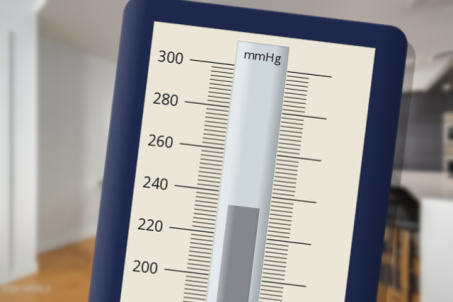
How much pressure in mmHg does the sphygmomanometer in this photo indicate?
234 mmHg
